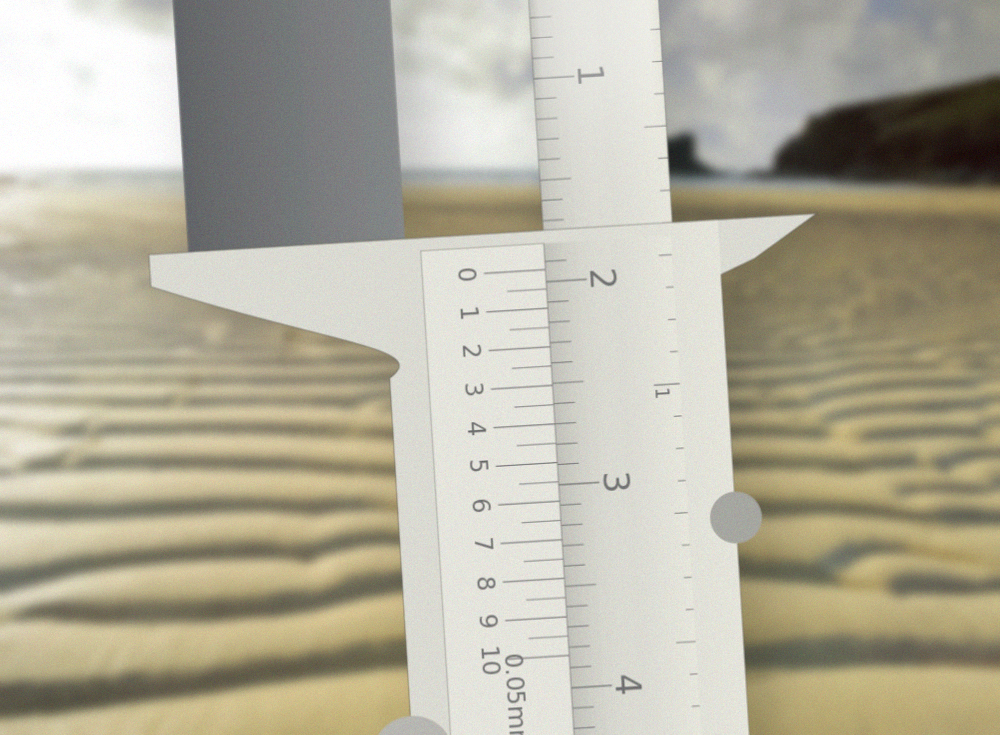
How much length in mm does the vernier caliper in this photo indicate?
19.4 mm
